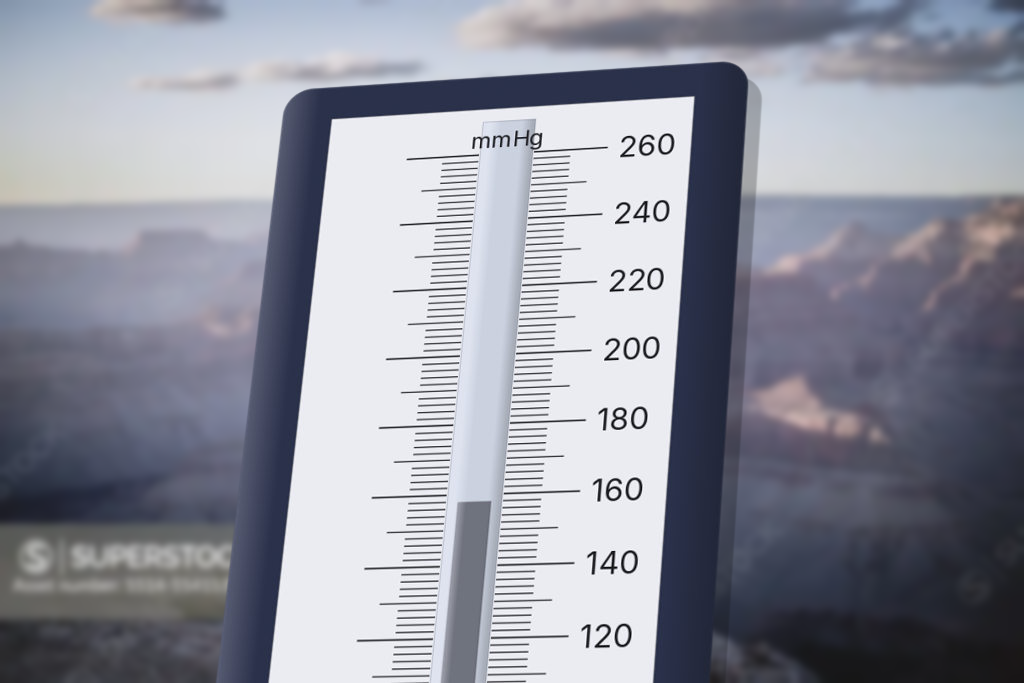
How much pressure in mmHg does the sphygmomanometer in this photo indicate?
158 mmHg
